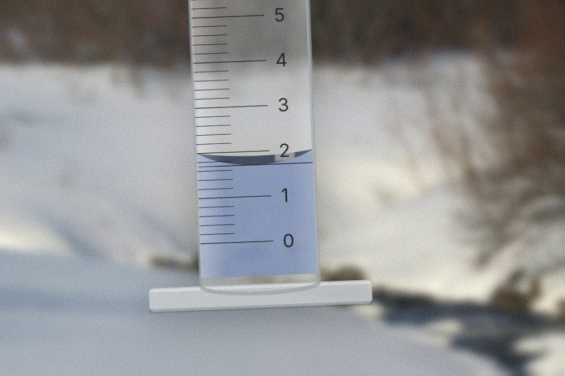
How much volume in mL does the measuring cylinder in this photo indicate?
1.7 mL
